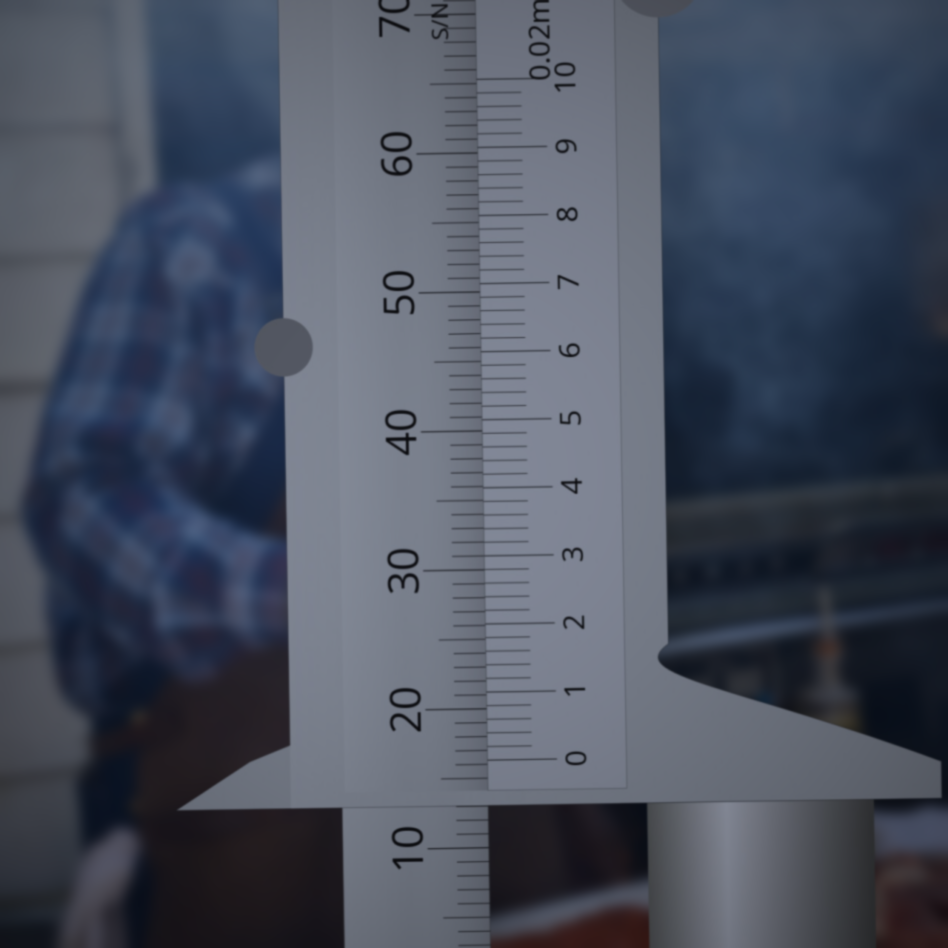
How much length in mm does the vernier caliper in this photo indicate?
16.3 mm
